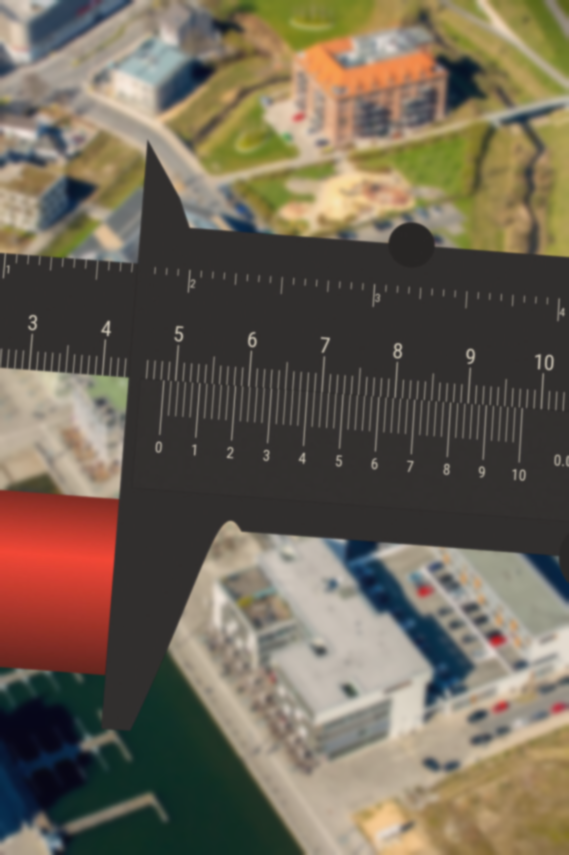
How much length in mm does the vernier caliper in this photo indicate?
48.4 mm
